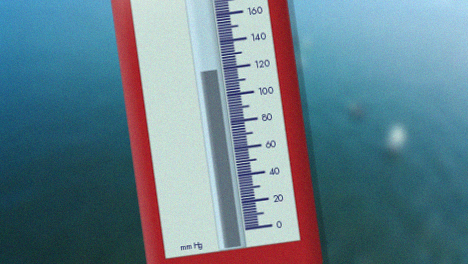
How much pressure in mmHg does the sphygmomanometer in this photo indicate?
120 mmHg
